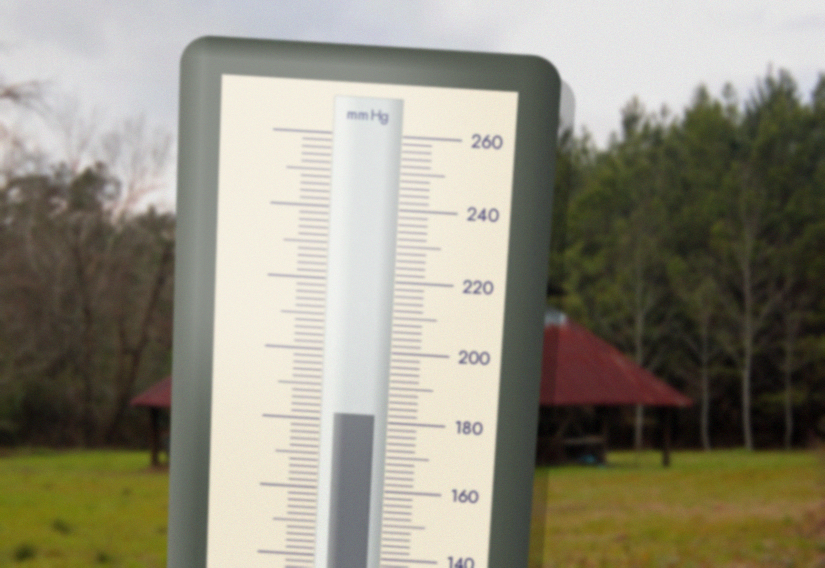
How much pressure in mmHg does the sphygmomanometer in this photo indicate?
182 mmHg
